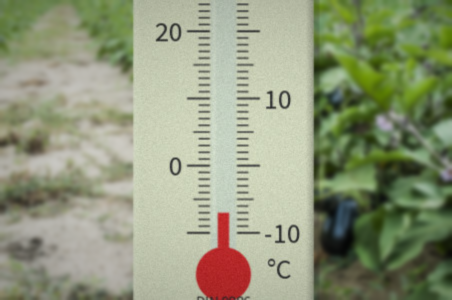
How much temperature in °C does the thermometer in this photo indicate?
-7 °C
